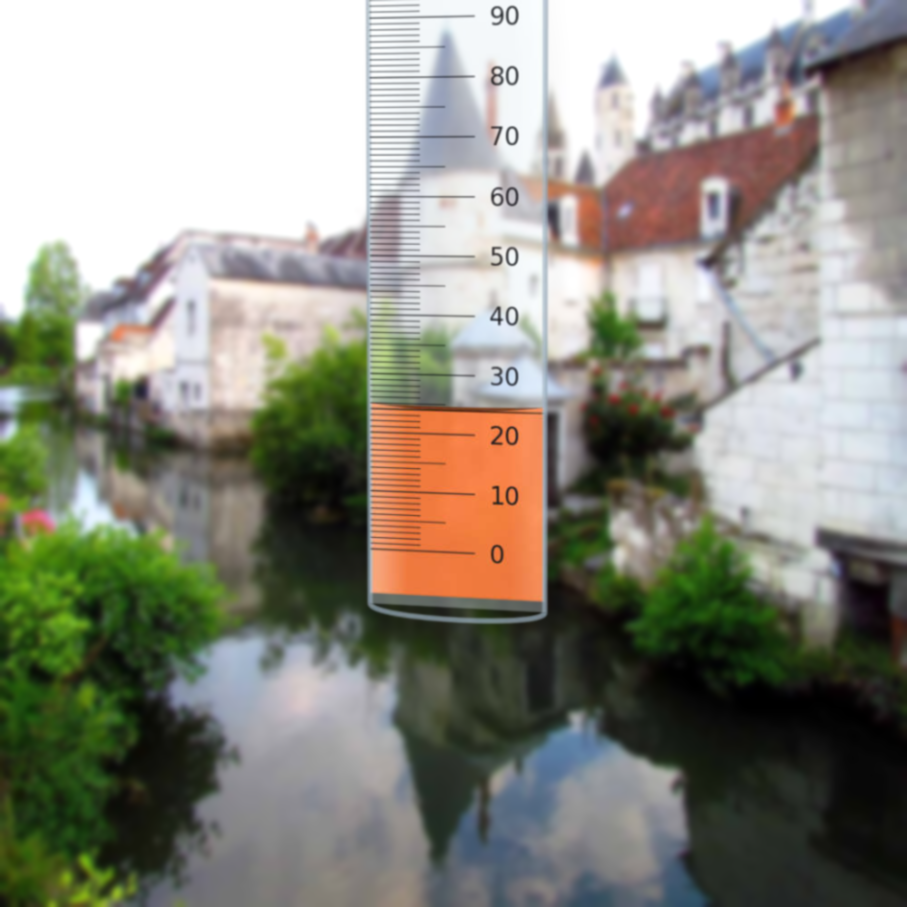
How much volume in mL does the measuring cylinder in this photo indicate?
24 mL
